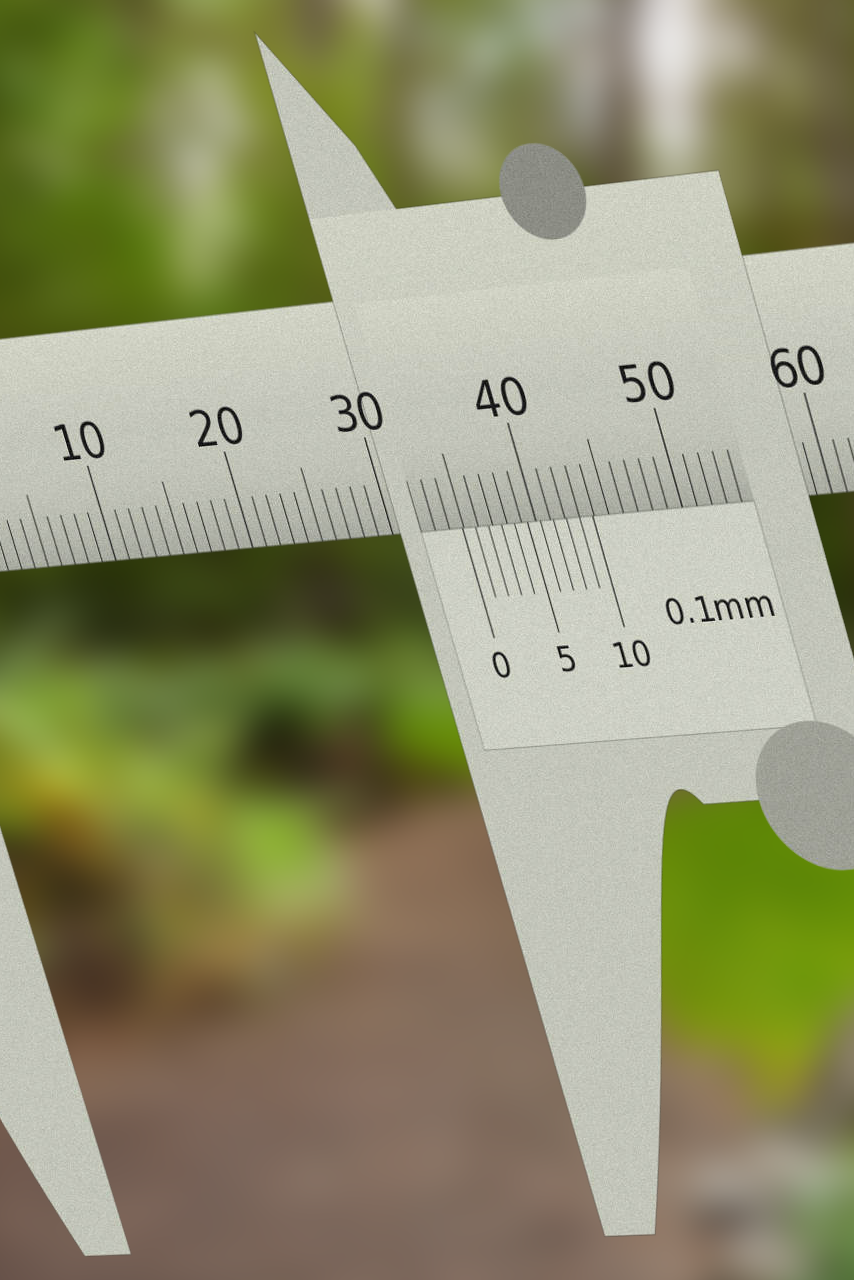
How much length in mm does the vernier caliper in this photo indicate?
34.9 mm
